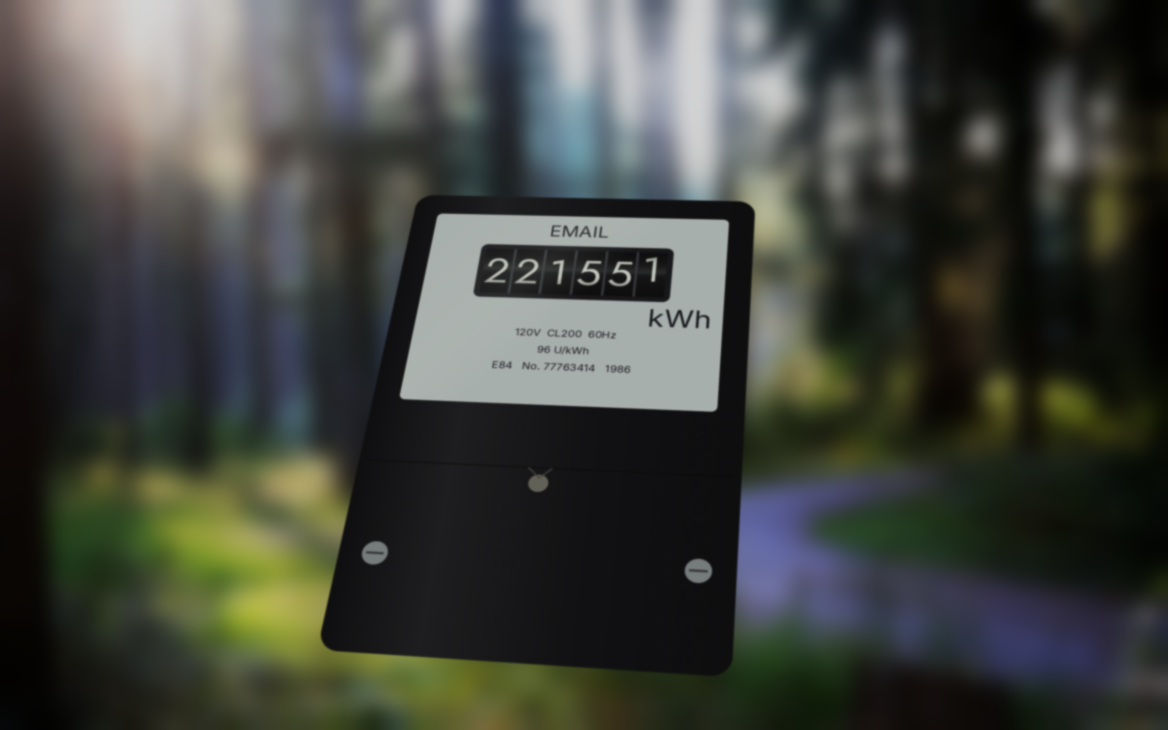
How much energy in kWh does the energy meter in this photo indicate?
221551 kWh
